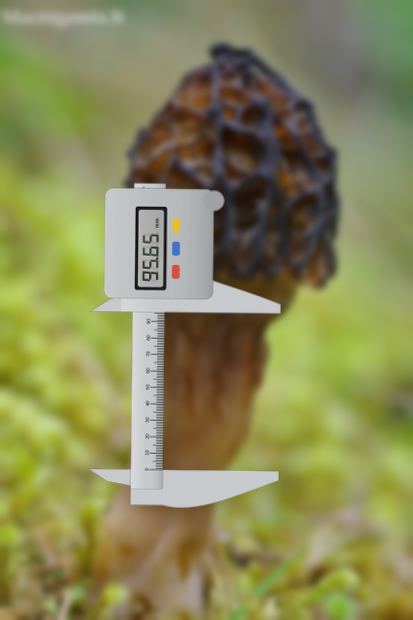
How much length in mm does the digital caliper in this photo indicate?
95.65 mm
